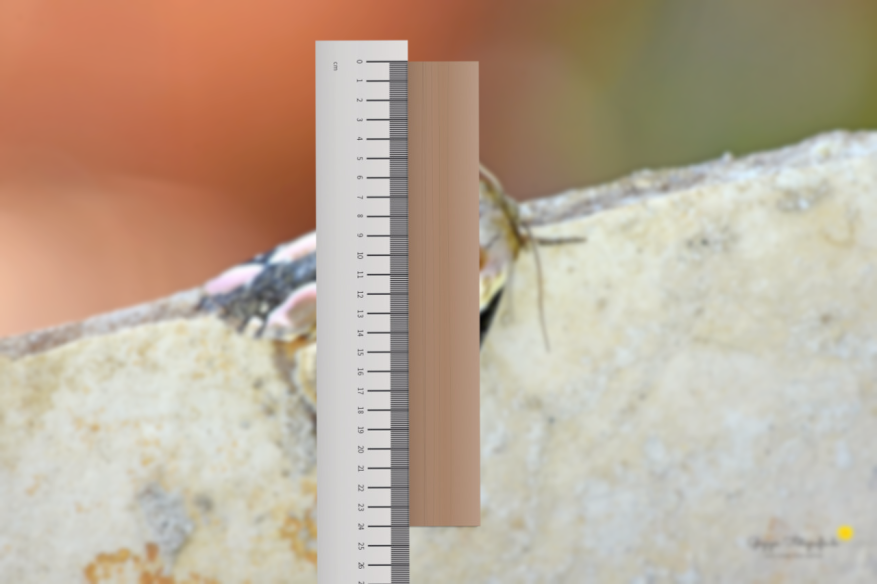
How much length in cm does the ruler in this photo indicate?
24 cm
